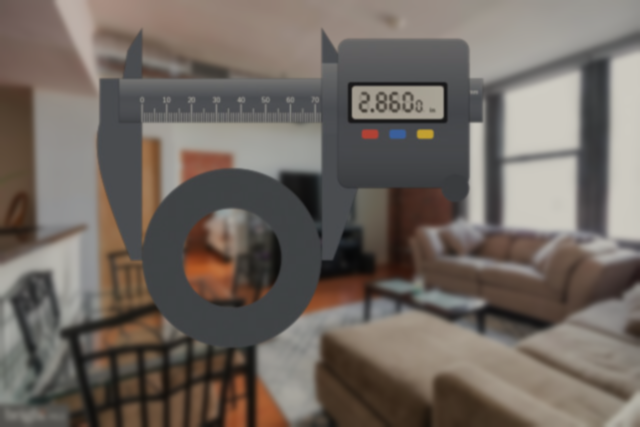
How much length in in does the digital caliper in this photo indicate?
2.8600 in
